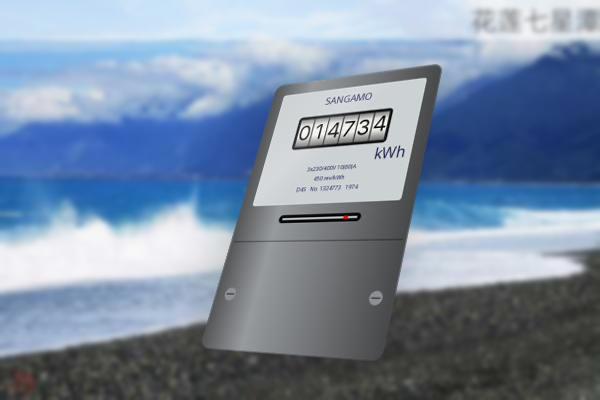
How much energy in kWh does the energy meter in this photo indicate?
14734 kWh
